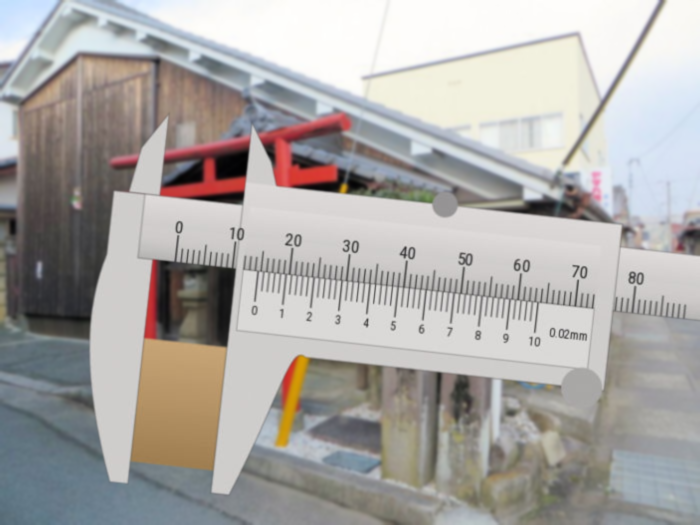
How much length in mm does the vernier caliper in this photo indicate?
14.5 mm
